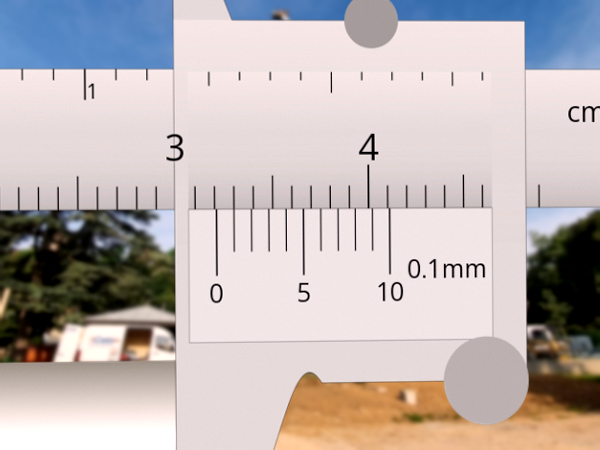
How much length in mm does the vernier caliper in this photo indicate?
32.1 mm
